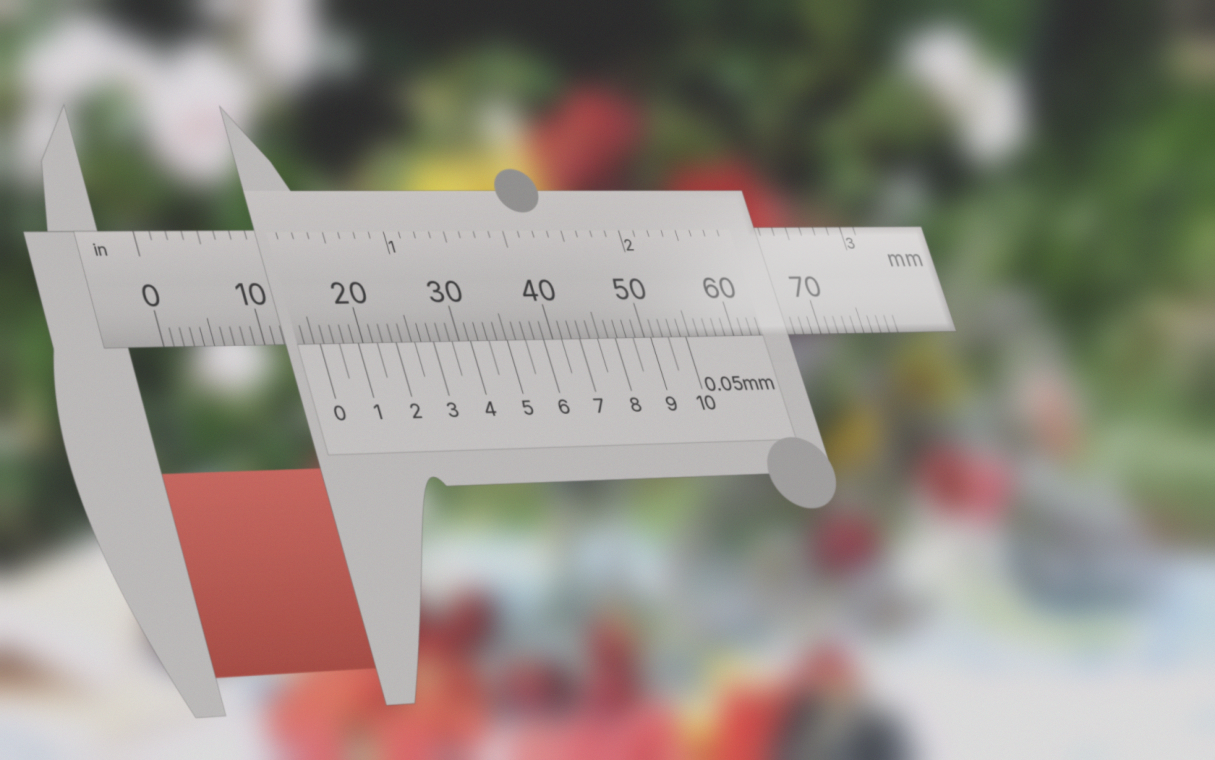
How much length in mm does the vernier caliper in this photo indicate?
15.6 mm
